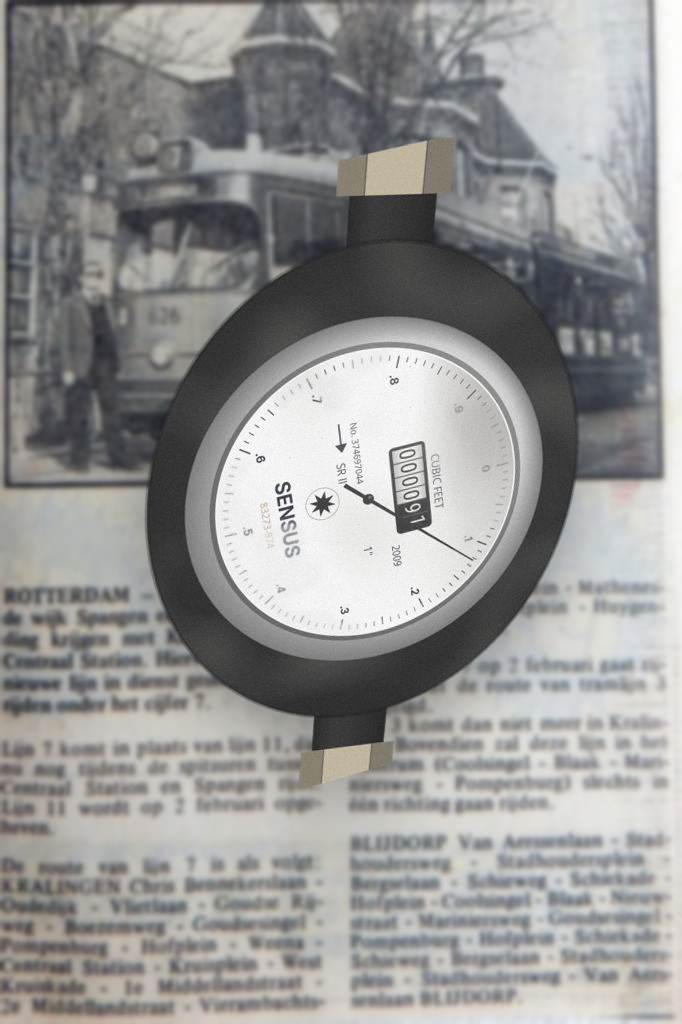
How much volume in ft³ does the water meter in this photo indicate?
91.12 ft³
